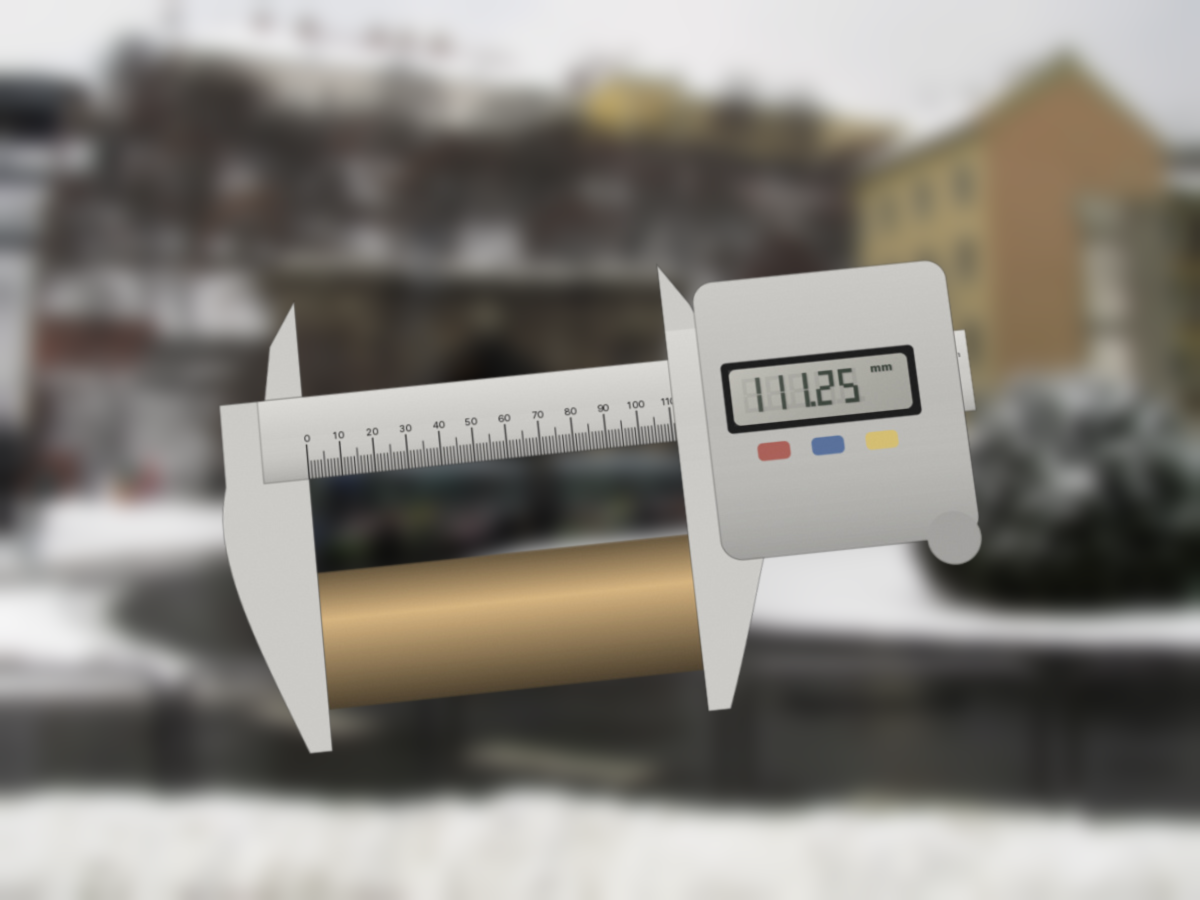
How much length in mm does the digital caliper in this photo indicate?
111.25 mm
